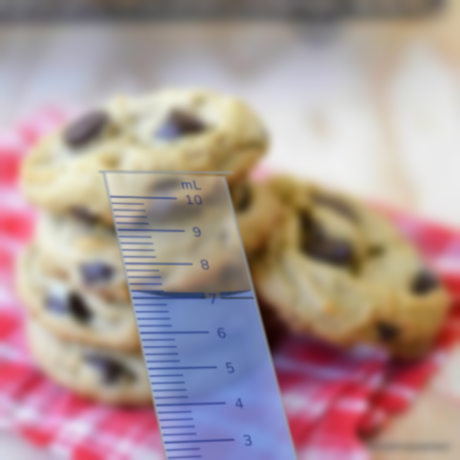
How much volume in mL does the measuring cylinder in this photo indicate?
7 mL
